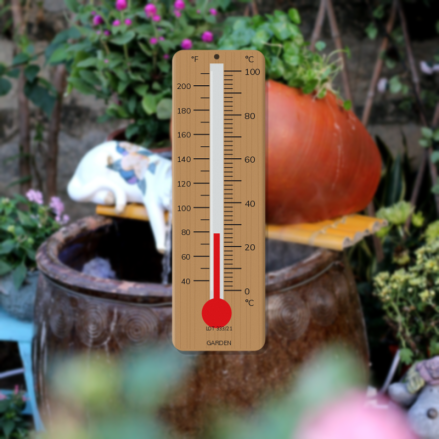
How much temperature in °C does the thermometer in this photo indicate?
26 °C
